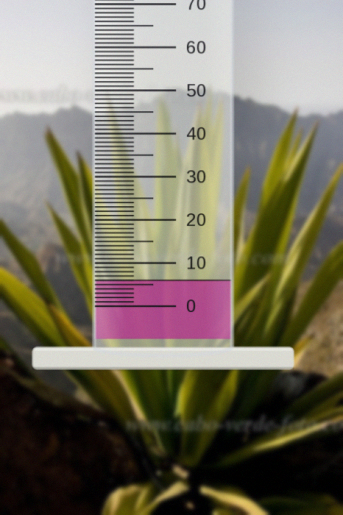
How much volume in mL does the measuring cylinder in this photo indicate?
6 mL
